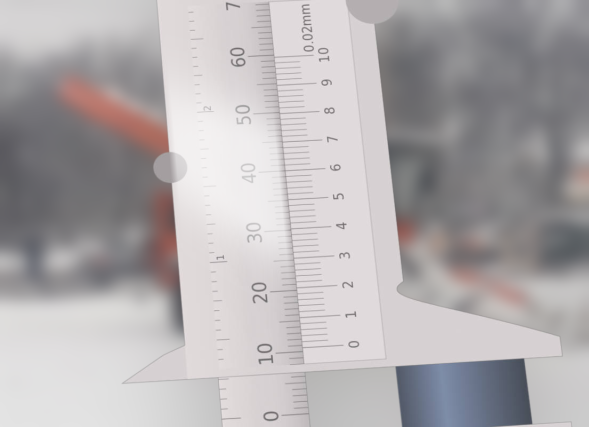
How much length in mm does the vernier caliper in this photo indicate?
10.6 mm
